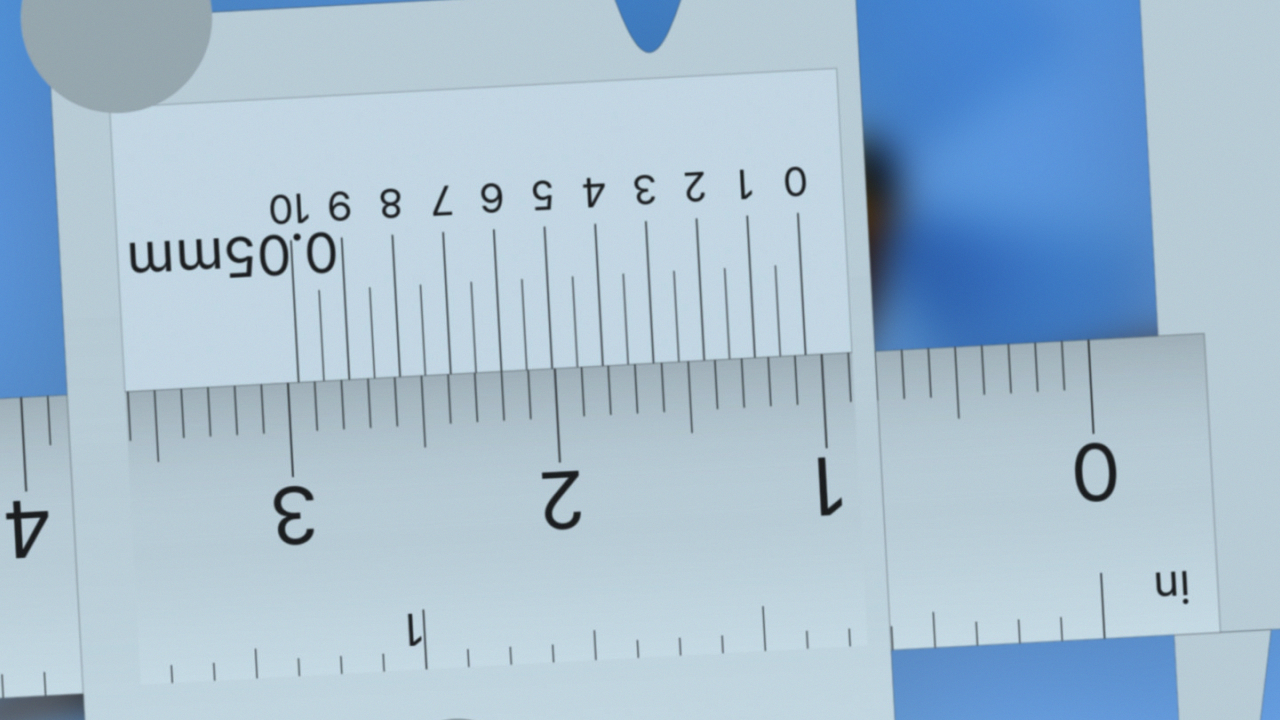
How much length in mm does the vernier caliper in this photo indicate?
10.6 mm
